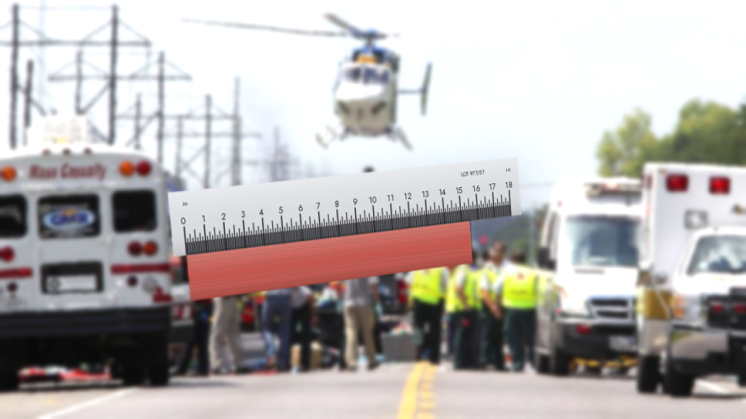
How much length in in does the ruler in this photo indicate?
15.5 in
